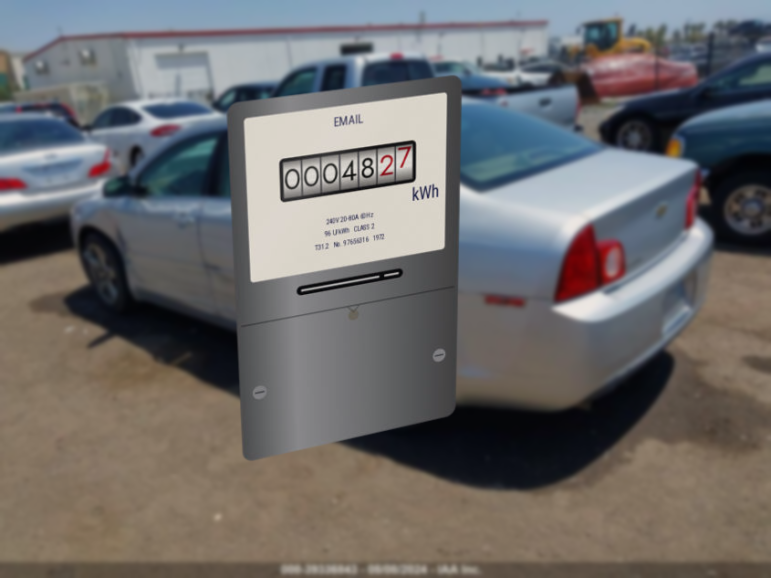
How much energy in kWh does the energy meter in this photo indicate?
48.27 kWh
